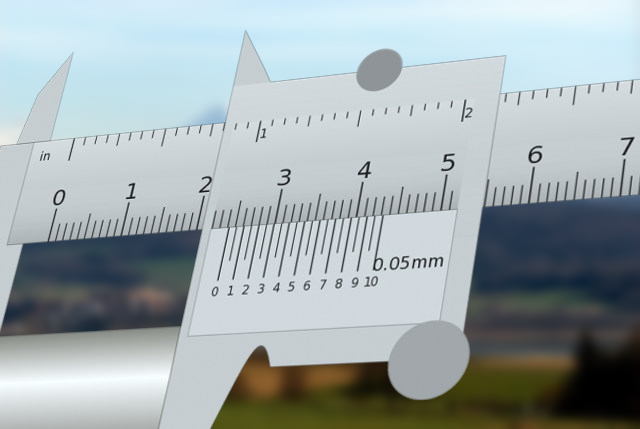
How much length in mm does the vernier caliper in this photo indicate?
24.2 mm
